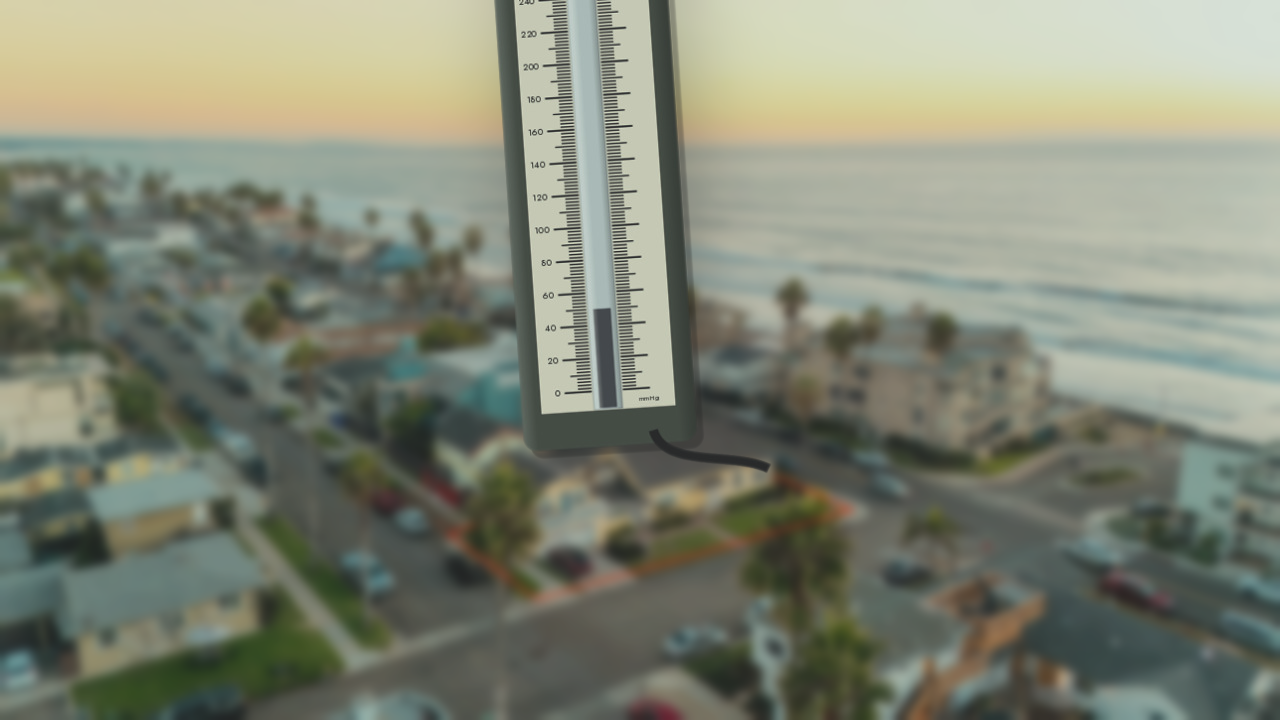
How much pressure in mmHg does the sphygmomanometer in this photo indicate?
50 mmHg
